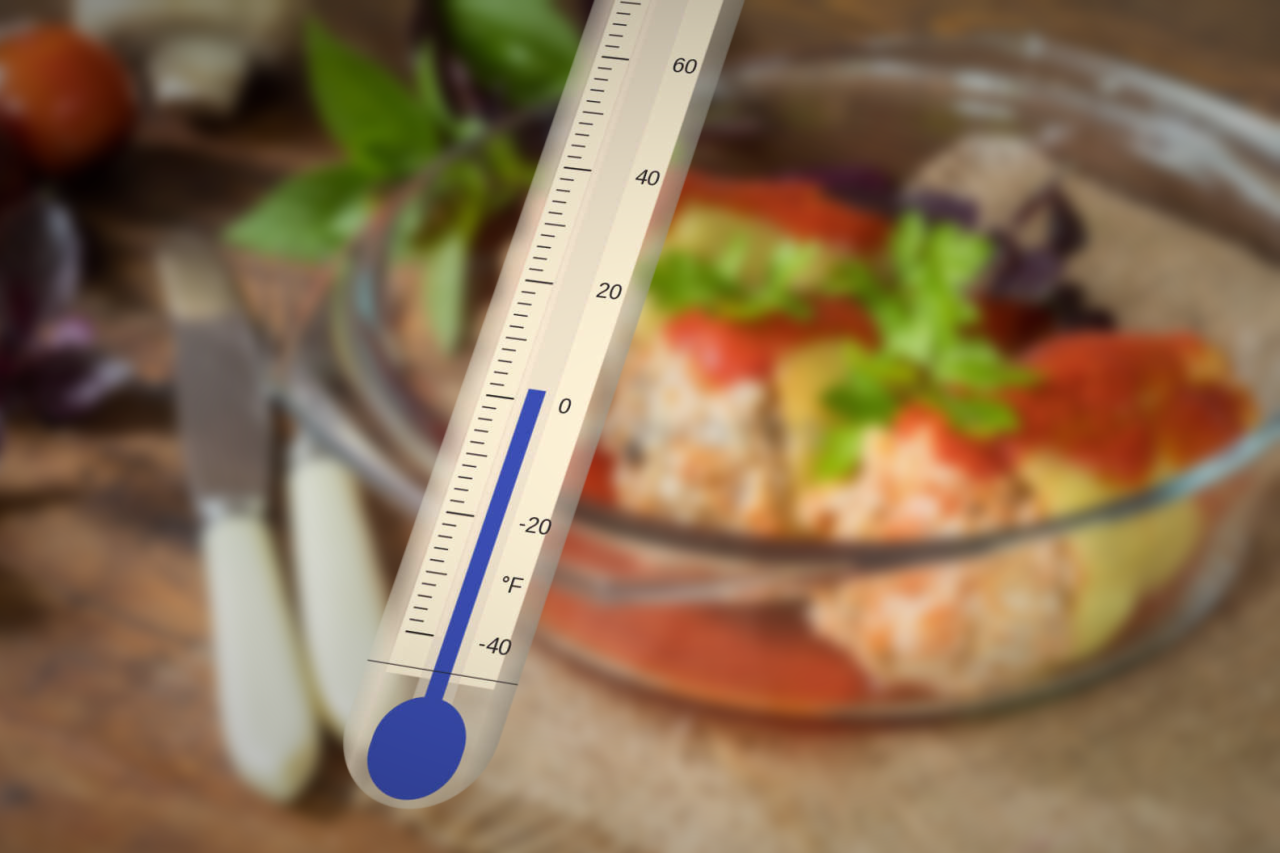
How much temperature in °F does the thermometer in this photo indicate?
2 °F
